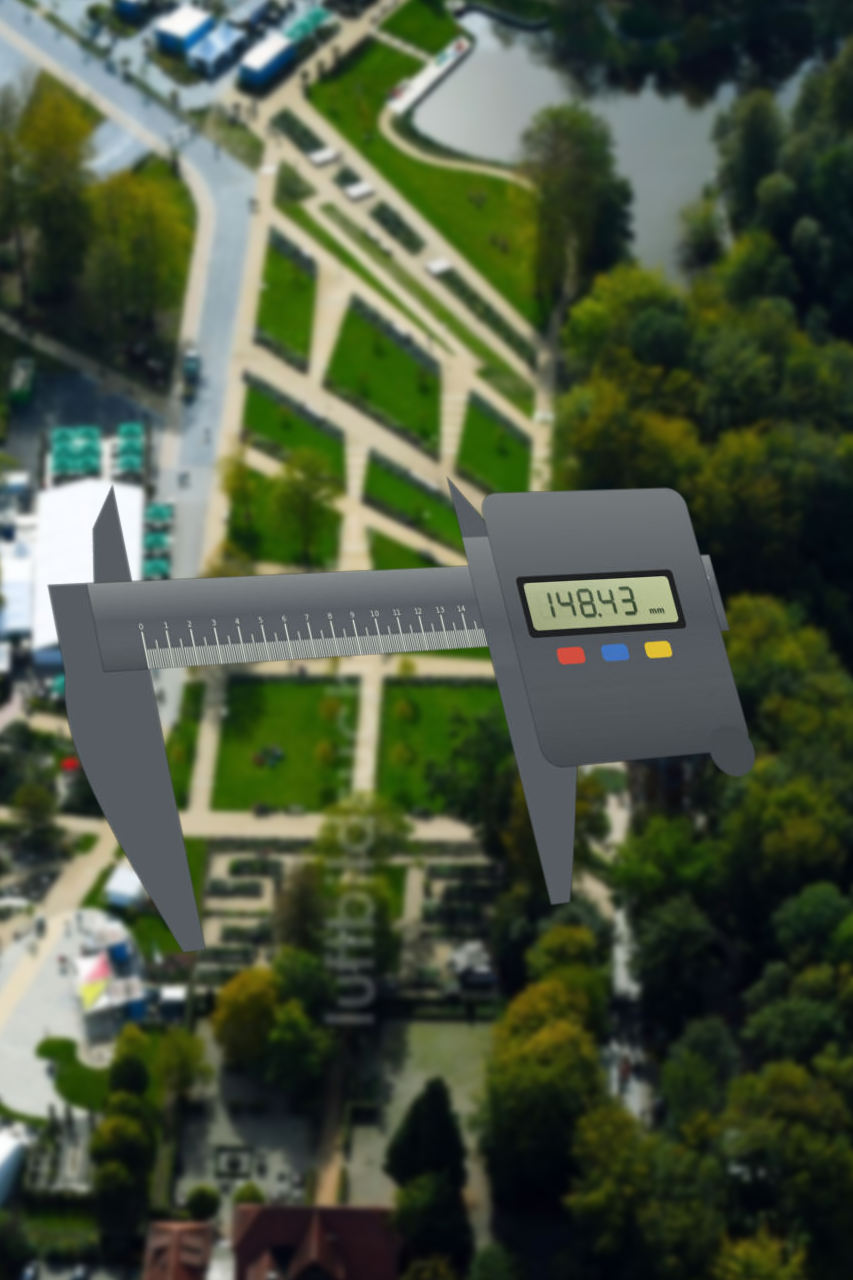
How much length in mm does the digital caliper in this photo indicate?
148.43 mm
